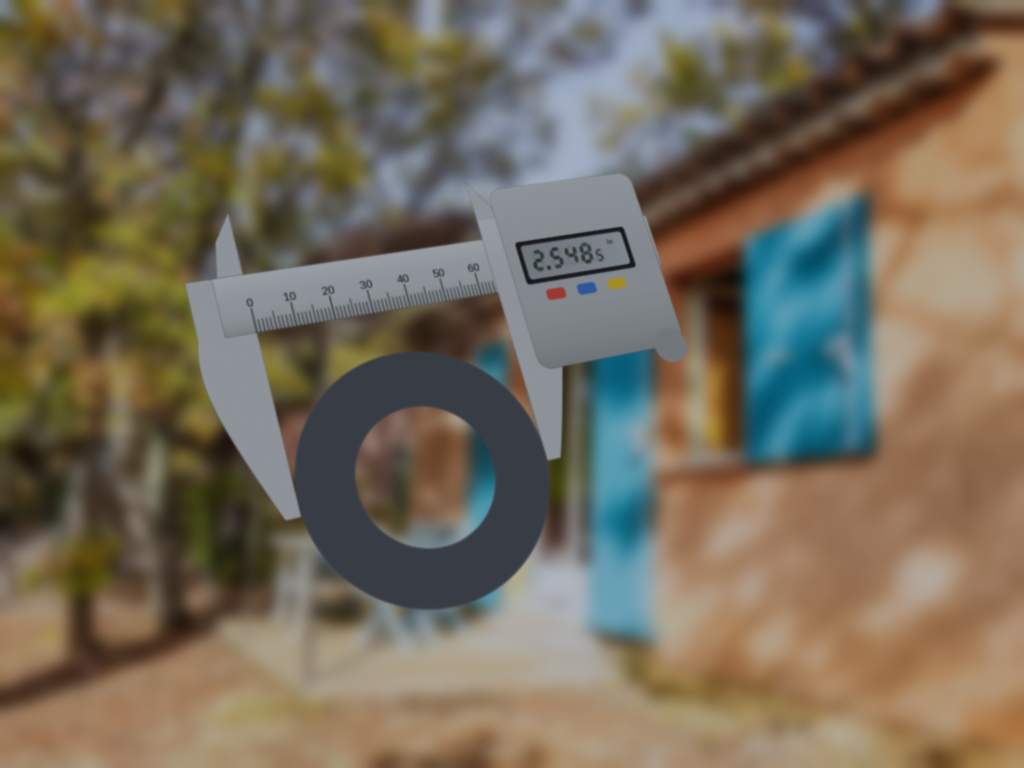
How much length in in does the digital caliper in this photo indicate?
2.5485 in
